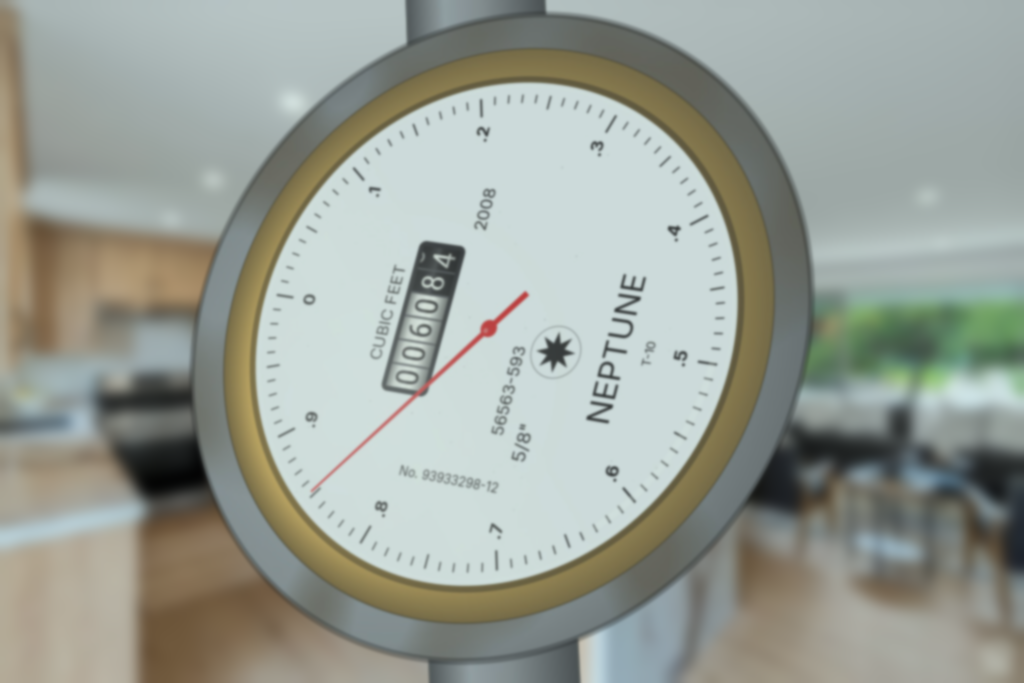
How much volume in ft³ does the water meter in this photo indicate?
6083.85 ft³
